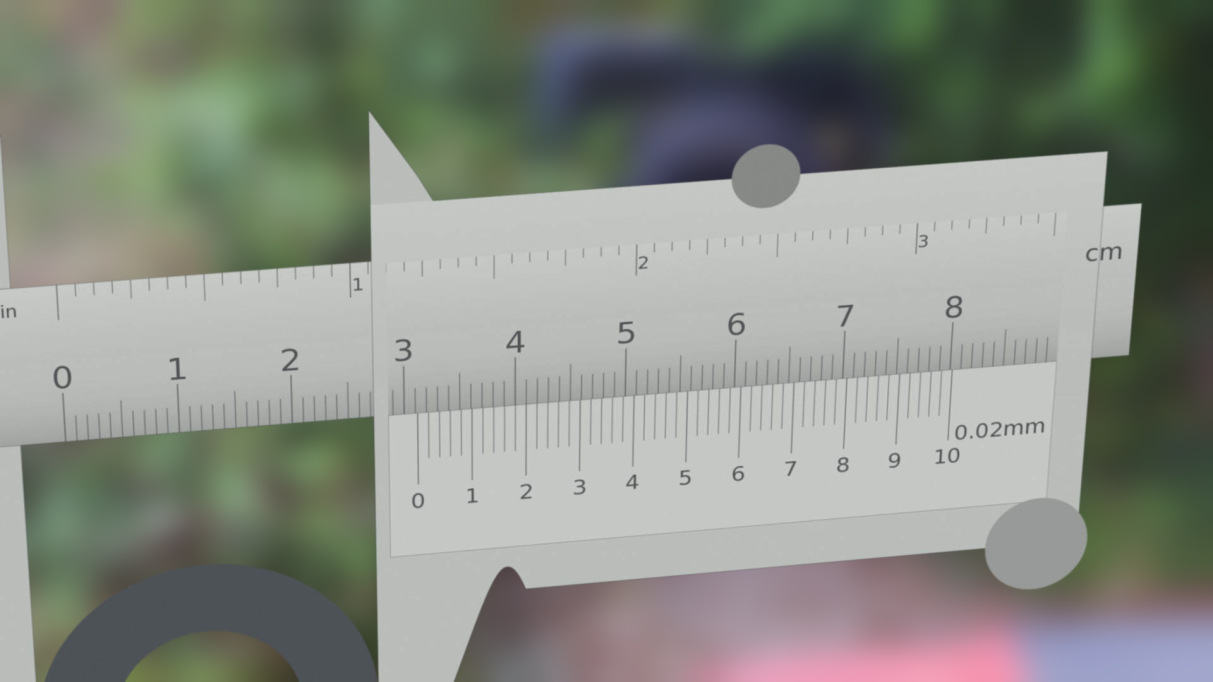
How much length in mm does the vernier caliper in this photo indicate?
31.2 mm
